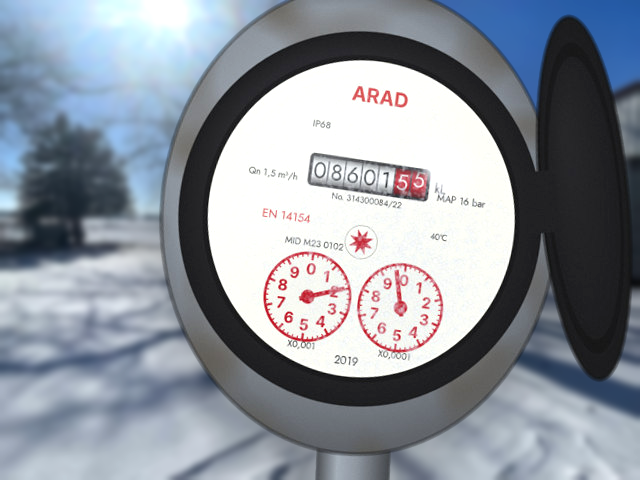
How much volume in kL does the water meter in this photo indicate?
8601.5519 kL
